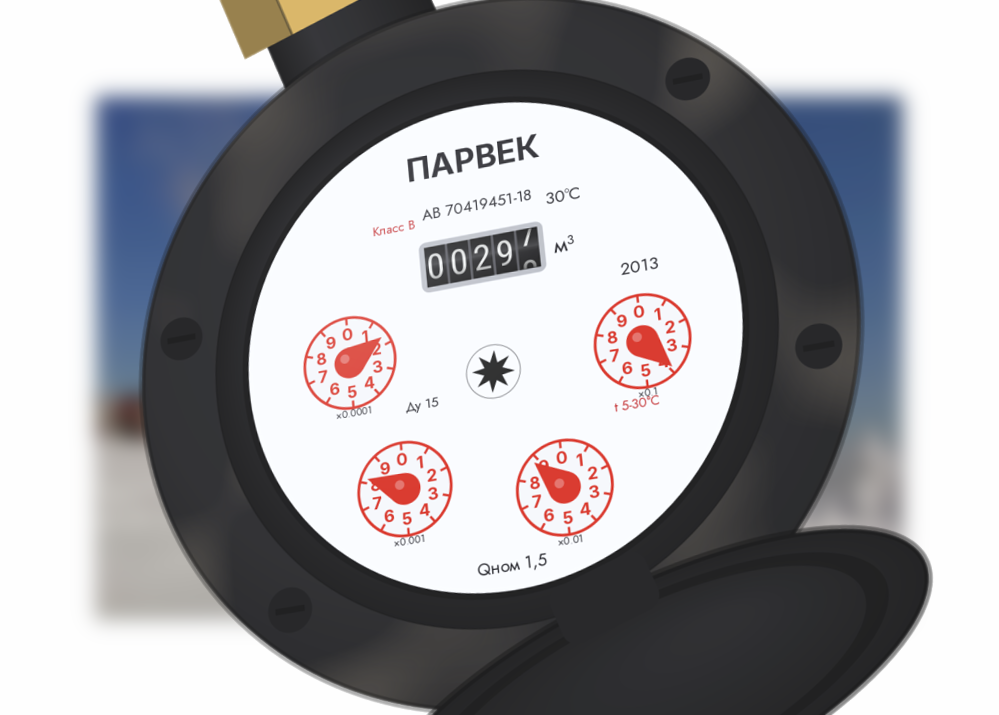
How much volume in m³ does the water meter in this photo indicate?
297.3881 m³
